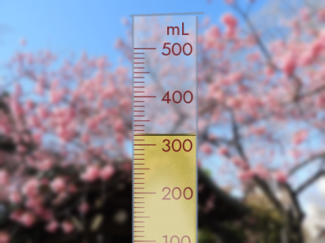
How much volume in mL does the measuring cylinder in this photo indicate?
320 mL
